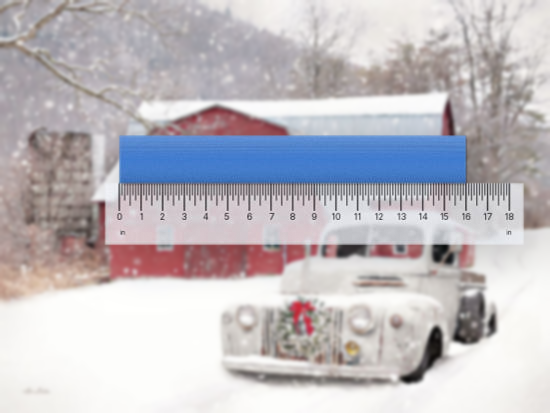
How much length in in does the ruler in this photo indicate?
16 in
